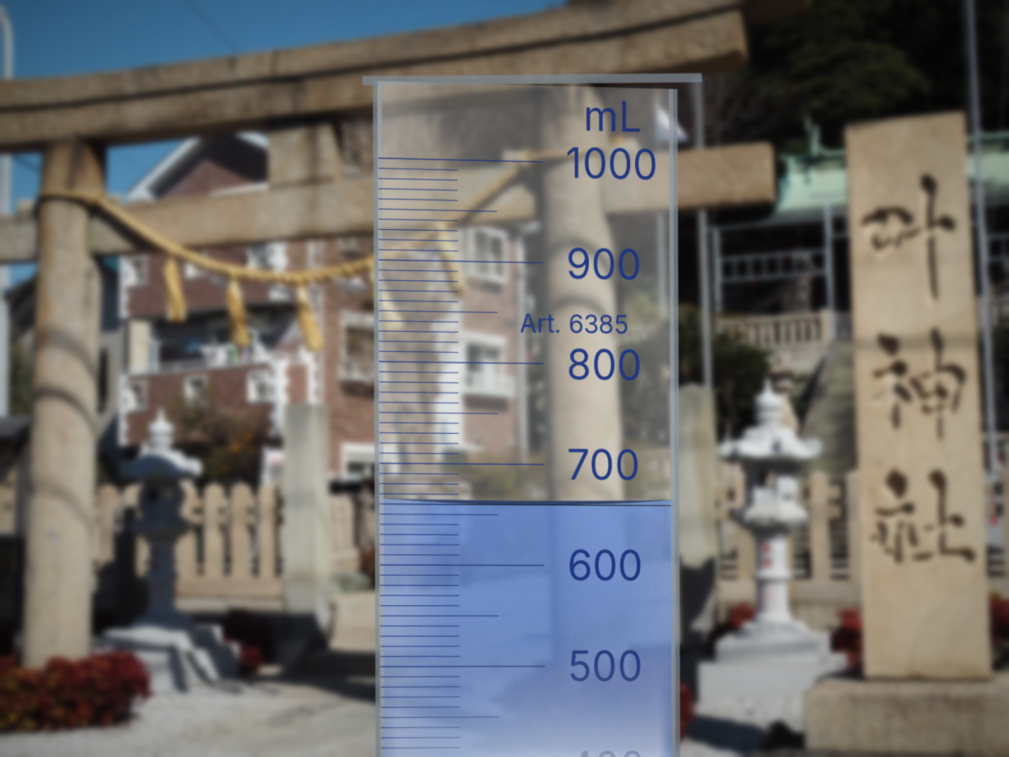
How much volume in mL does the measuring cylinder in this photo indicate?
660 mL
